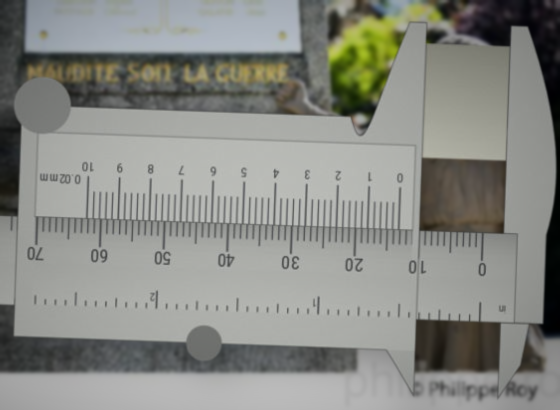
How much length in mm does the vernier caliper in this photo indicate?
13.2 mm
